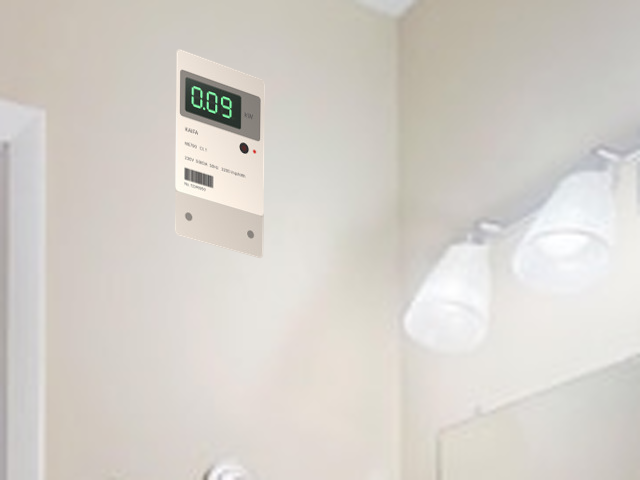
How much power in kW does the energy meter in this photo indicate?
0.09 kW
